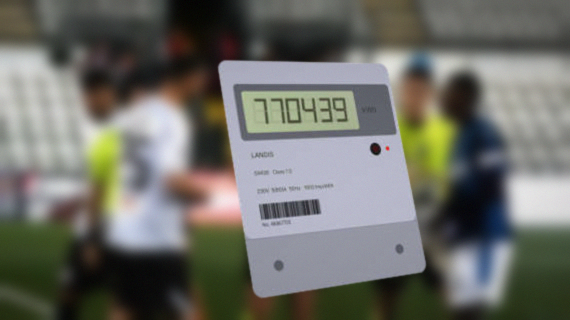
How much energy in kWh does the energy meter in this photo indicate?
770439 kWh
